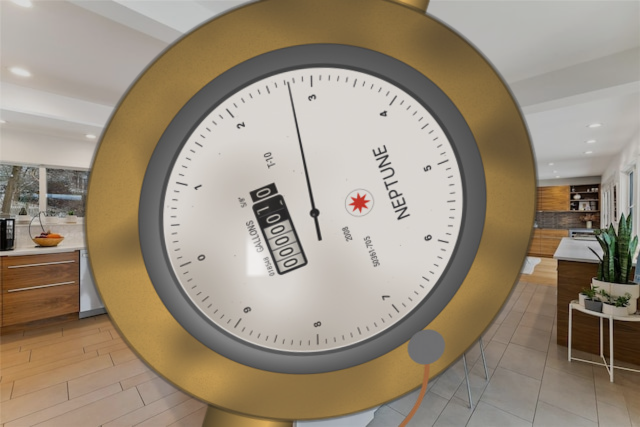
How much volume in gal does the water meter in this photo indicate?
12.7 gal
